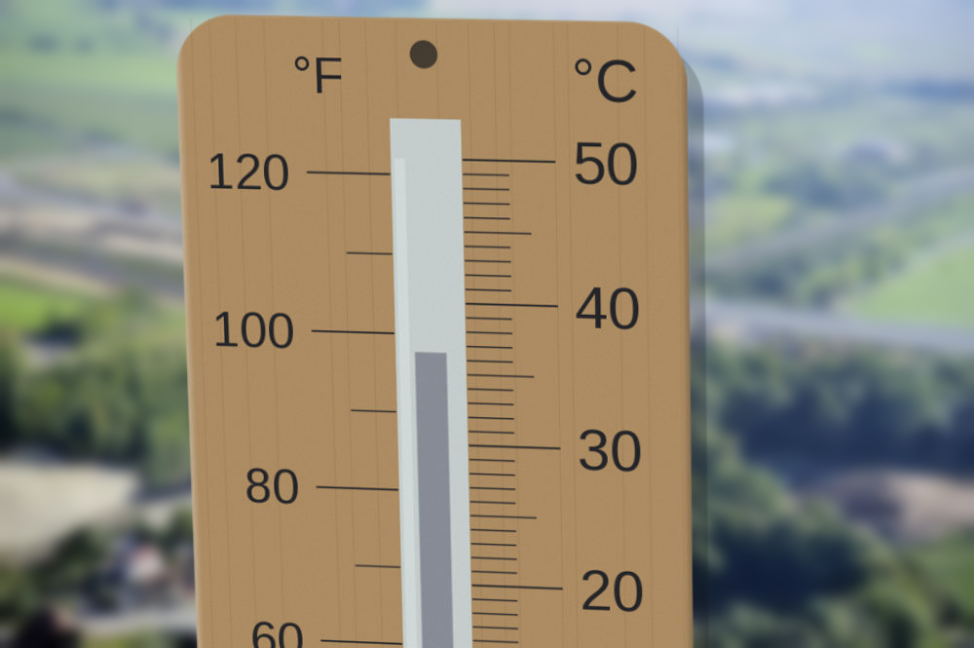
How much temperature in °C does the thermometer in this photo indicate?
36.5 °C
